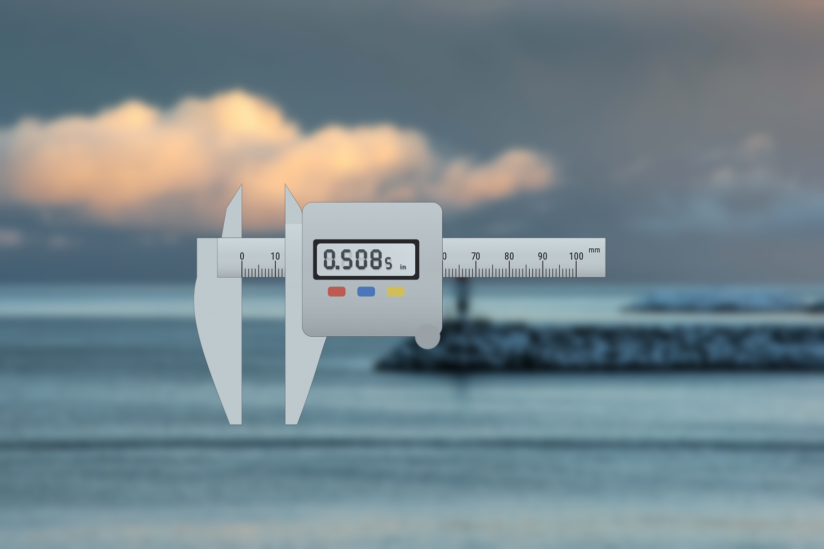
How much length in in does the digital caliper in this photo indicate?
0.5085 in
